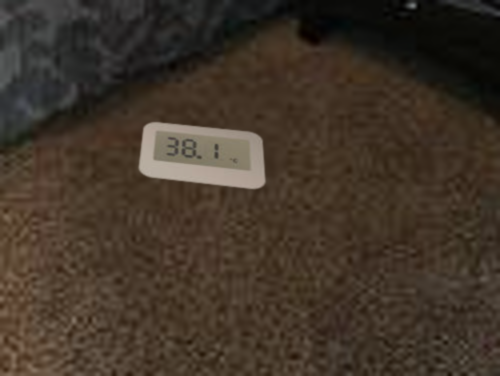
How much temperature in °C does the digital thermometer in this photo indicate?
38.1 °C
